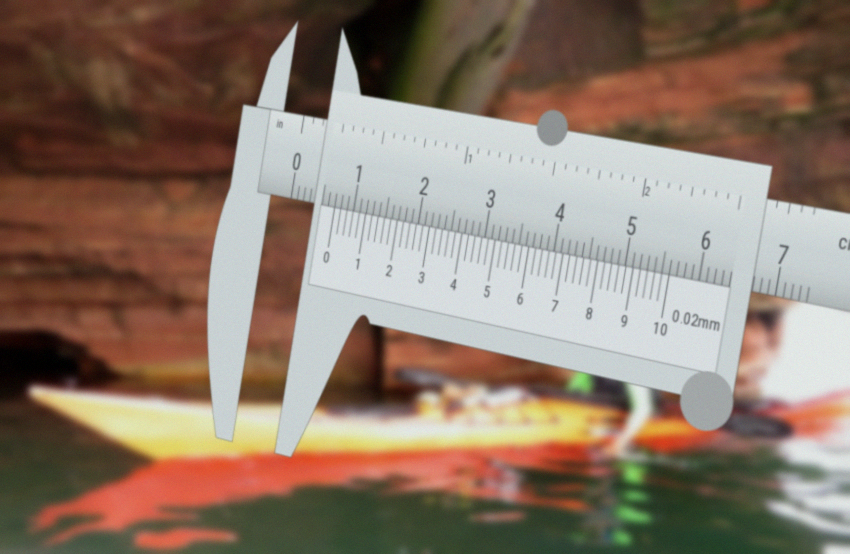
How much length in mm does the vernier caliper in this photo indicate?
7.0 mm
